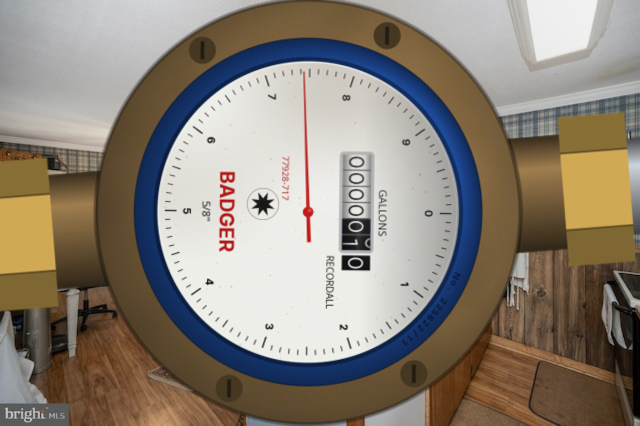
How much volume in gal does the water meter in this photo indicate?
7.4 gal
